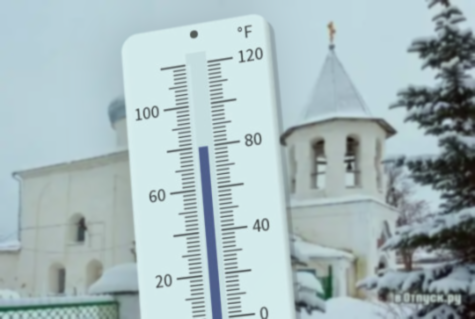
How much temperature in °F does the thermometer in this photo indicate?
80 °F
